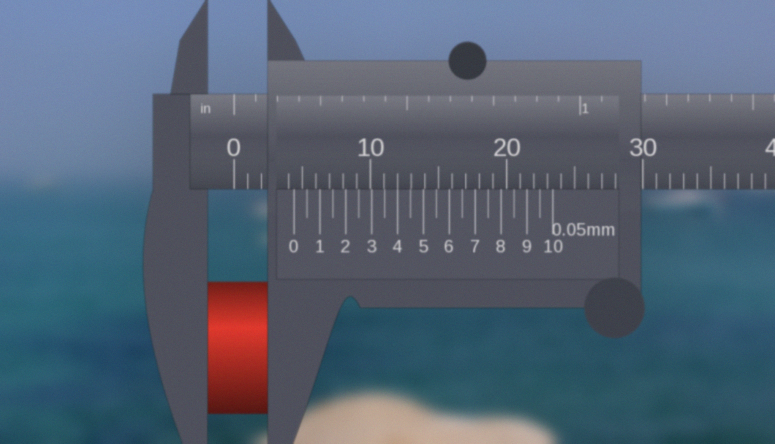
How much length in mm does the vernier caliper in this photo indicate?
4.4 mm
